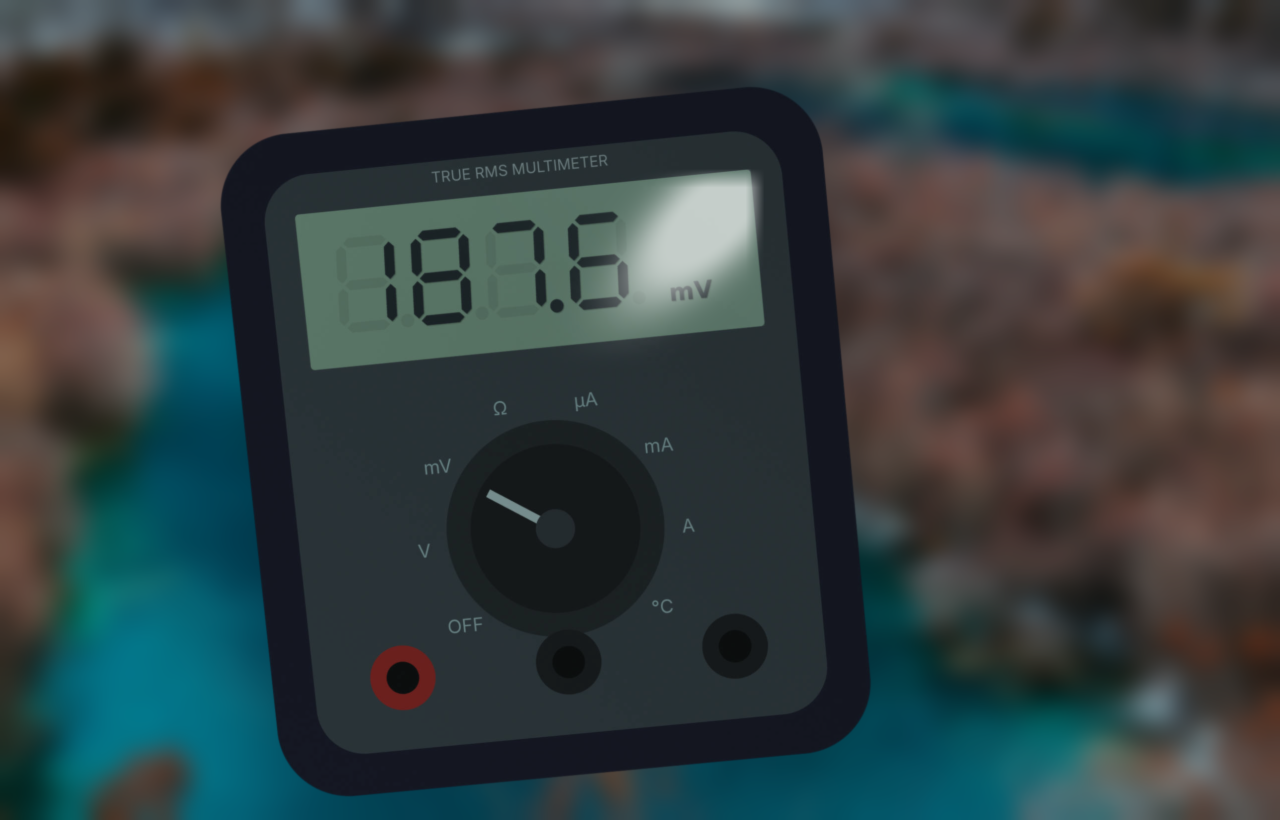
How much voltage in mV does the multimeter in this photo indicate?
187.6 mV
